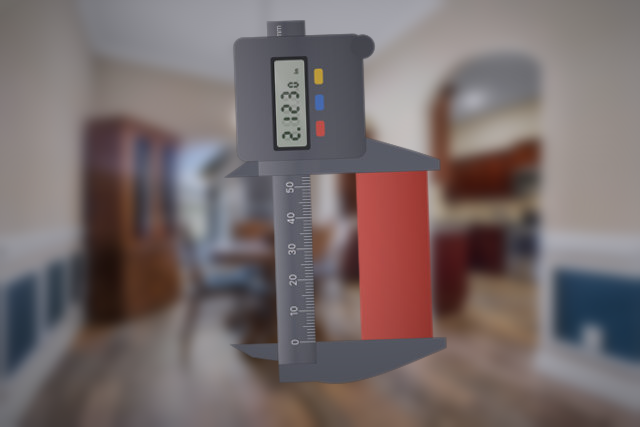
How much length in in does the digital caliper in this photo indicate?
2.1230 in
